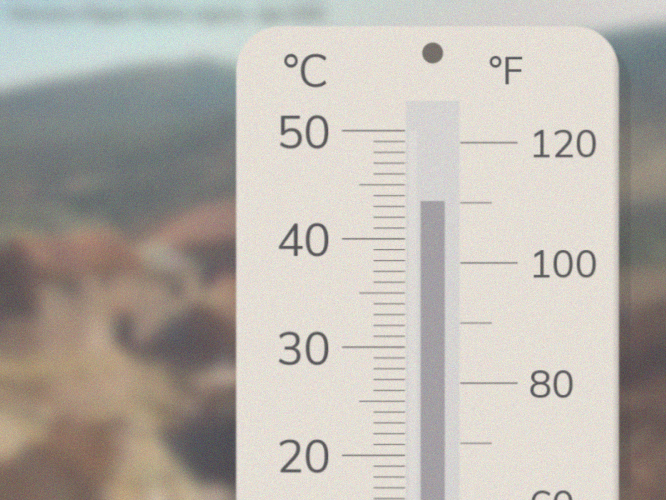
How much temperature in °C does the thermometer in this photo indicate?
43.5 °C
